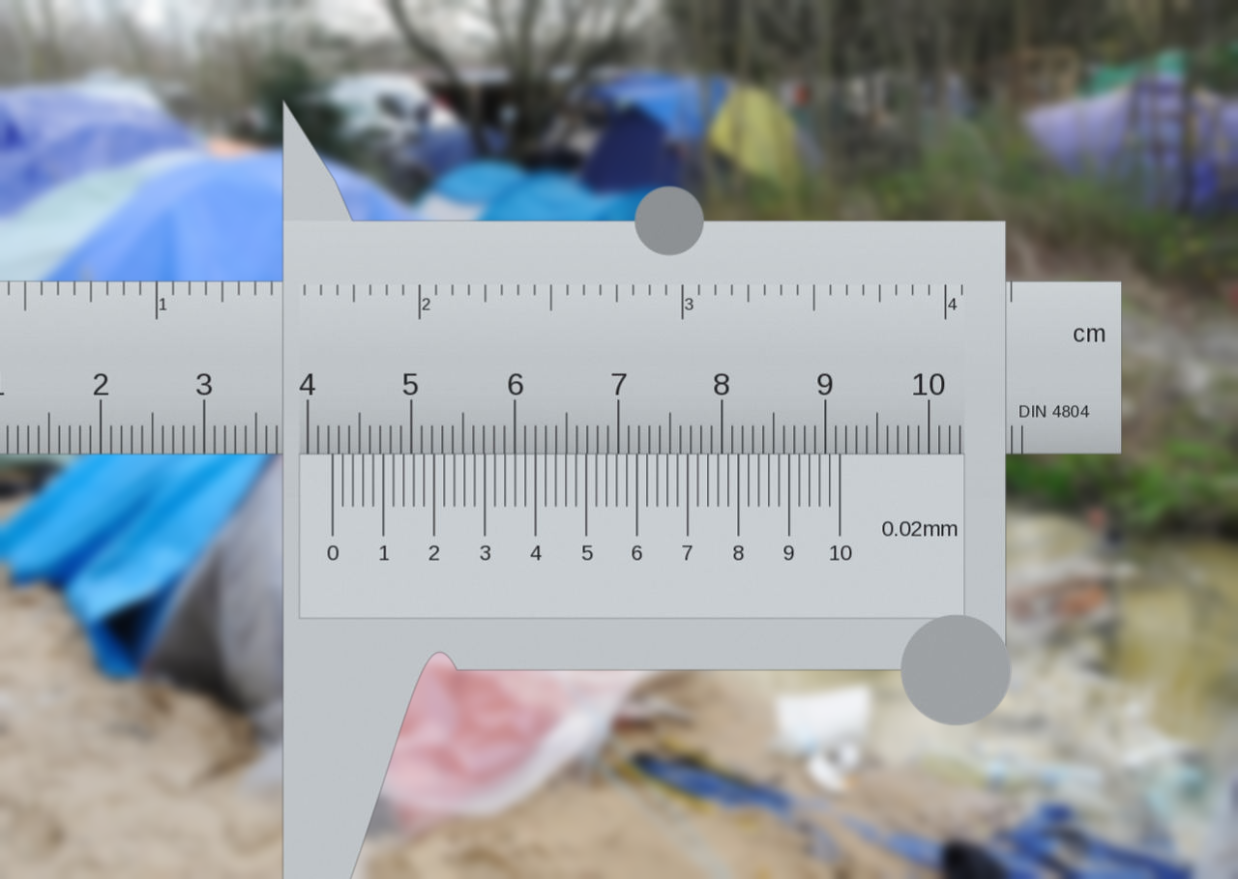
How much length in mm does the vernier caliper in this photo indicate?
42.4 mm
